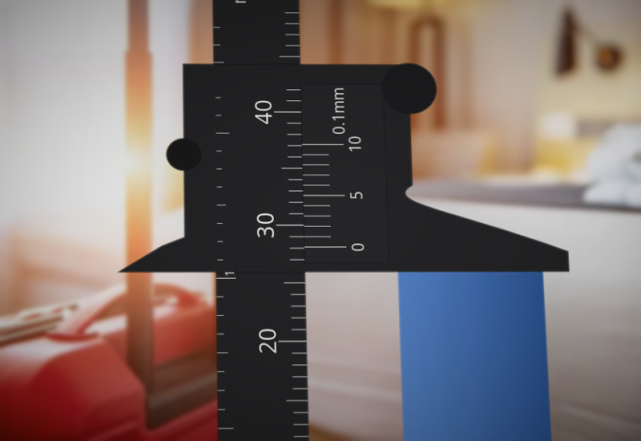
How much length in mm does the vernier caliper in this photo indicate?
28.1 mm
